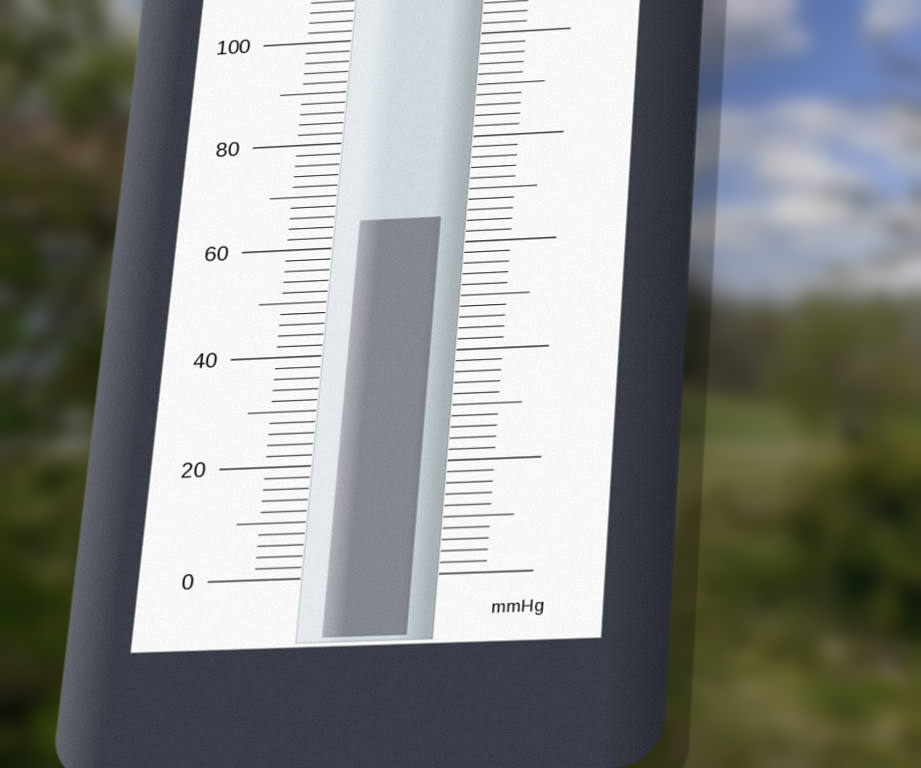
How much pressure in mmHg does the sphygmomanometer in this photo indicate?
65 mmHg
